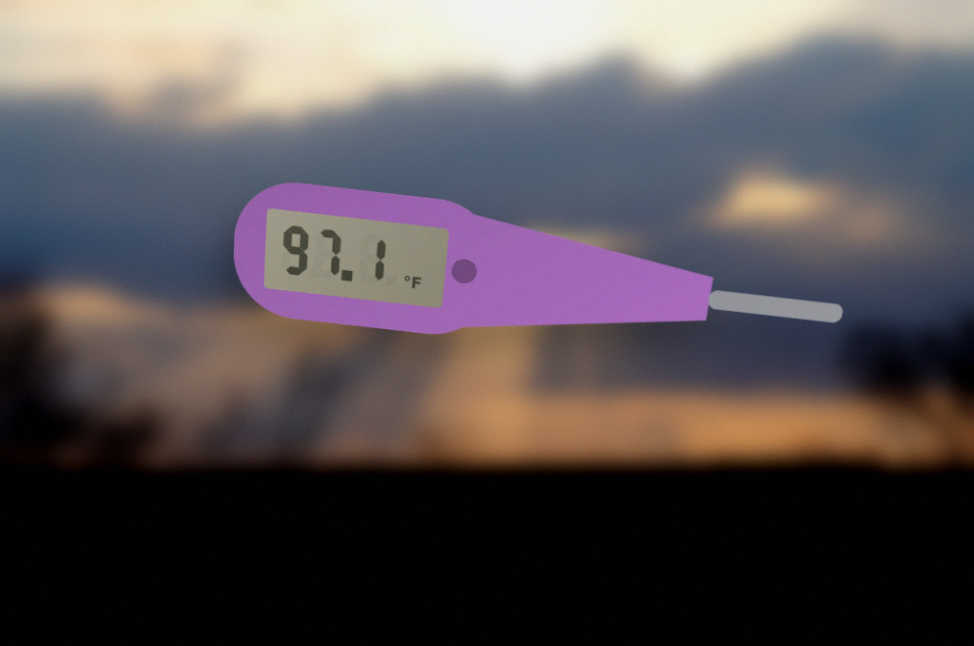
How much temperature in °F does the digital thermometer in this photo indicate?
97.1 °F
